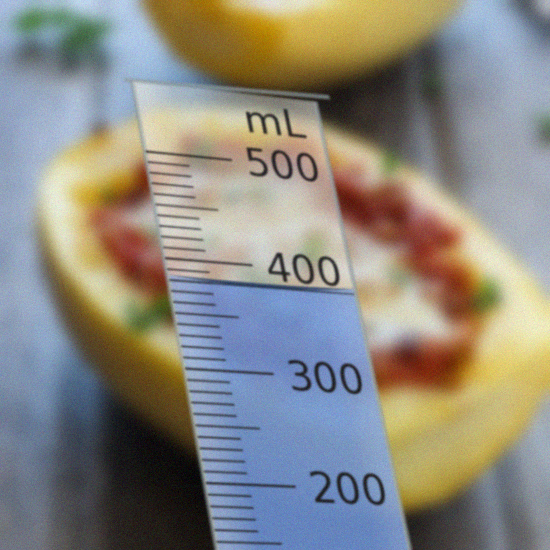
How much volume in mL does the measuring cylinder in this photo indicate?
380 mL
